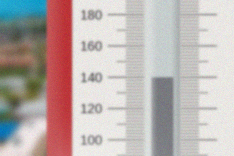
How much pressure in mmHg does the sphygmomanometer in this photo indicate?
140 mmHg
